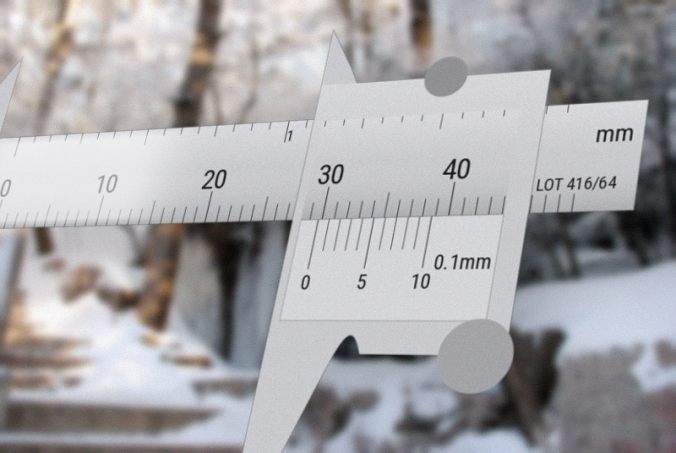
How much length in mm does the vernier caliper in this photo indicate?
29.7 mm
